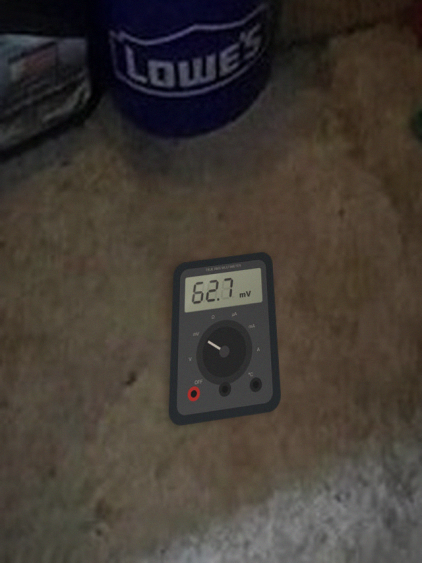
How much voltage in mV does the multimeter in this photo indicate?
62.7 mV
